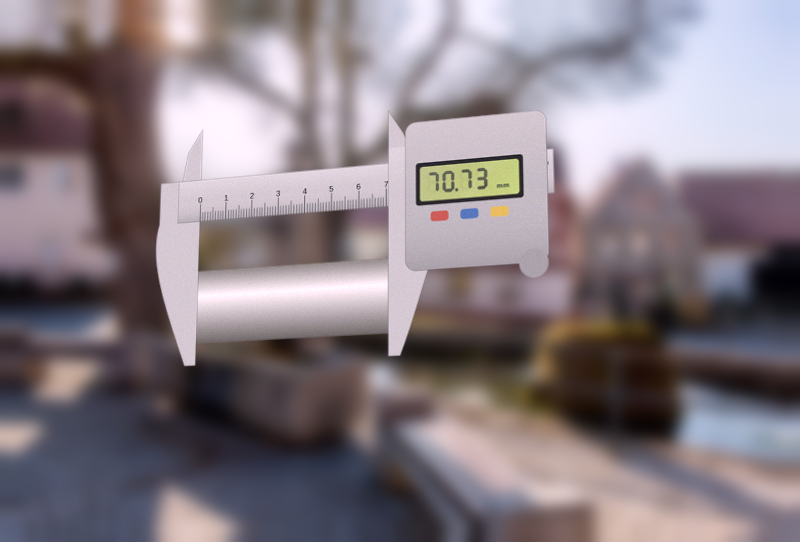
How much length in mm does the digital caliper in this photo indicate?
70.73 mm
